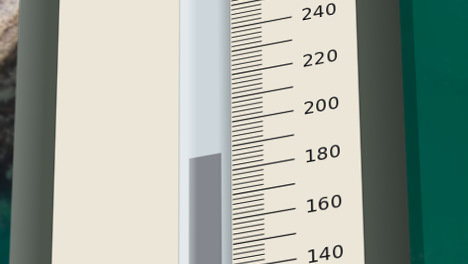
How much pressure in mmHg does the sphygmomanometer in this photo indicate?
188 mmHg
